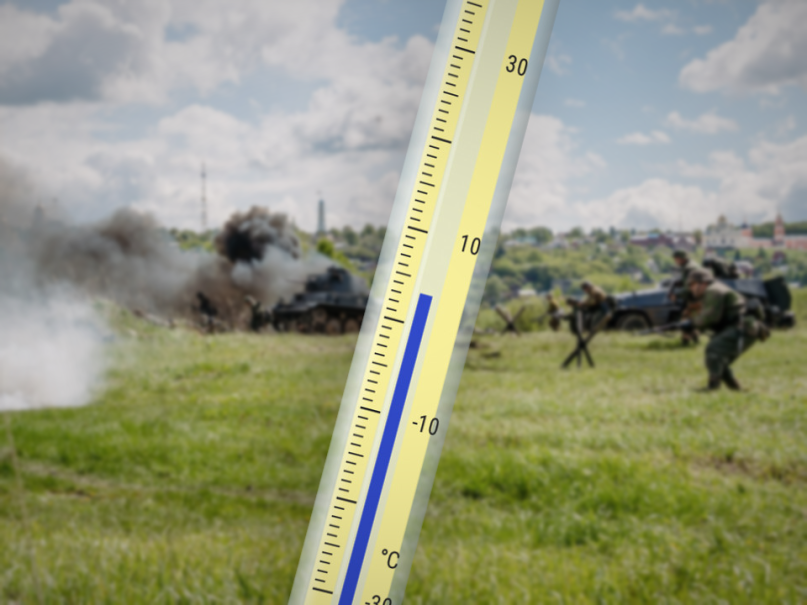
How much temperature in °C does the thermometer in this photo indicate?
3.5 °C
